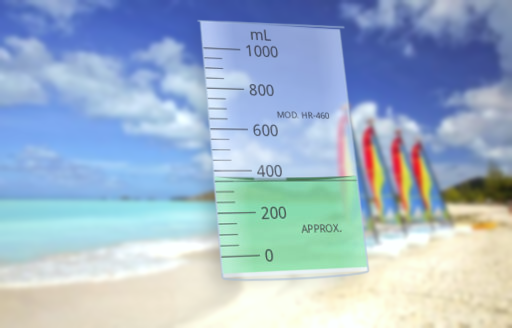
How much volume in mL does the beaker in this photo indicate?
350 mL
